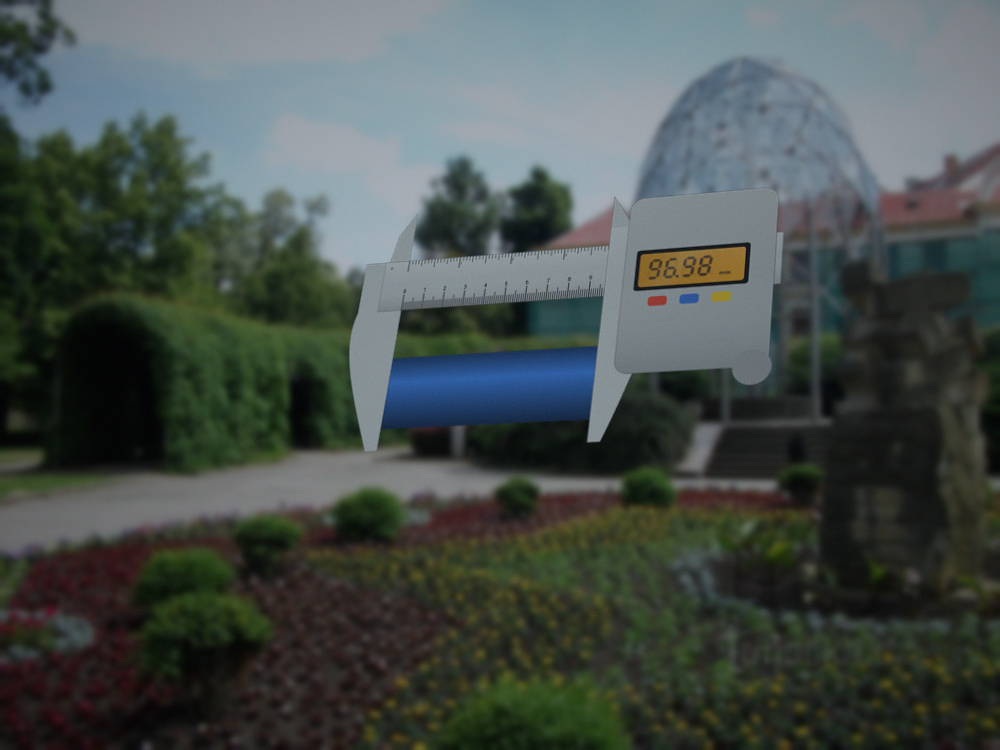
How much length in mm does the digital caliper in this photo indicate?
96.98 mm
